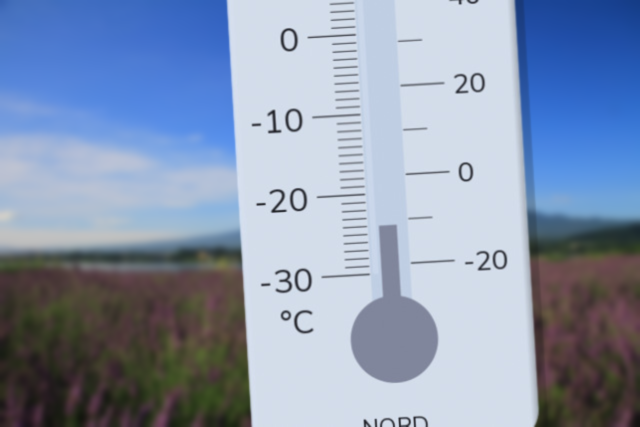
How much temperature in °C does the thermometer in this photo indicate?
-24 °C
